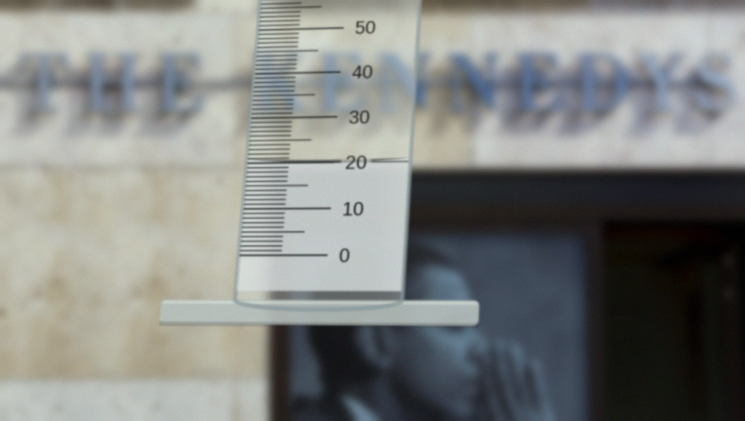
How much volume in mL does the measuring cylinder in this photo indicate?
20 mL
